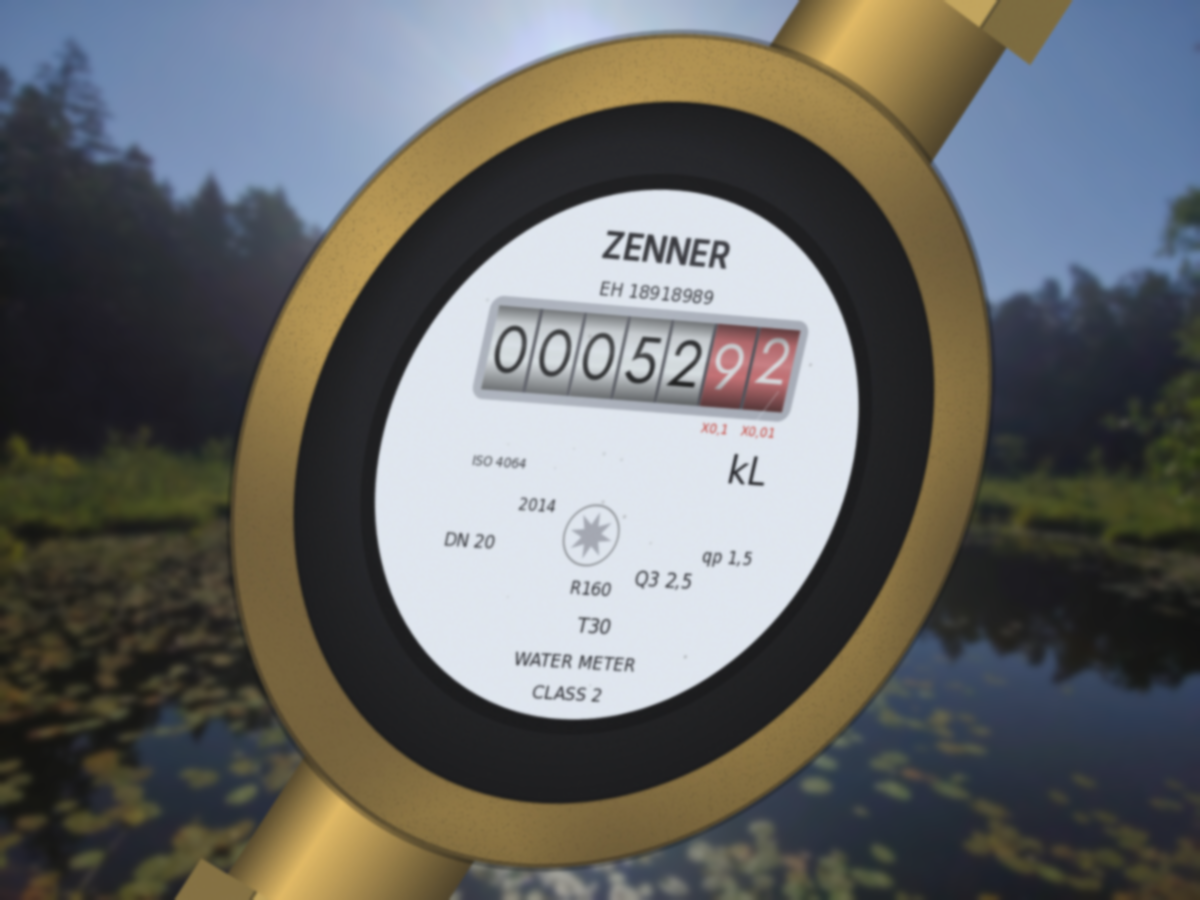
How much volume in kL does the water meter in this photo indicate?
52.92 kL
